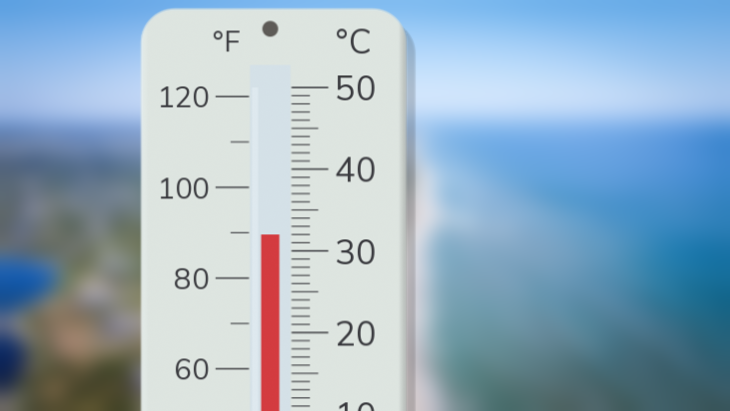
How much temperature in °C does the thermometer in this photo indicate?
32 °C
